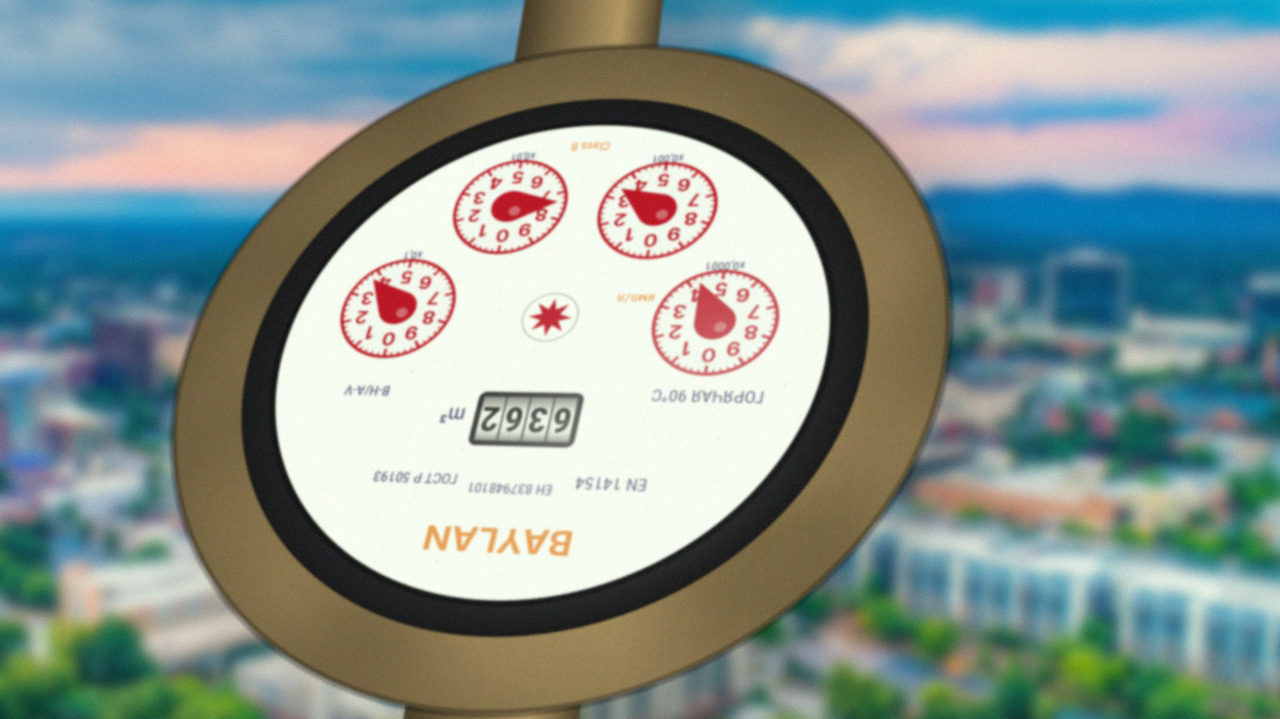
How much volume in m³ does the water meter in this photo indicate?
6362.3734 m³
